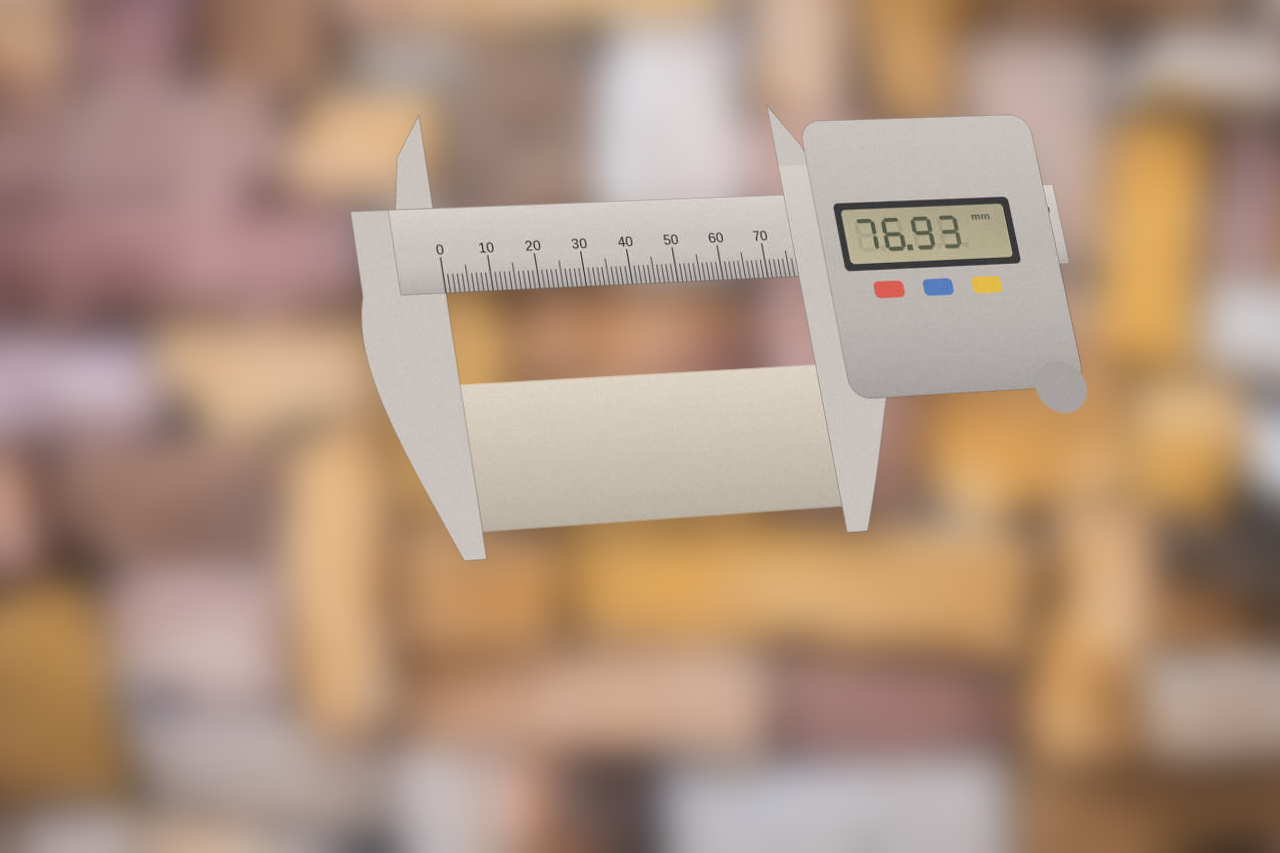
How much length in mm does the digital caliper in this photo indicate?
76.93 mm
